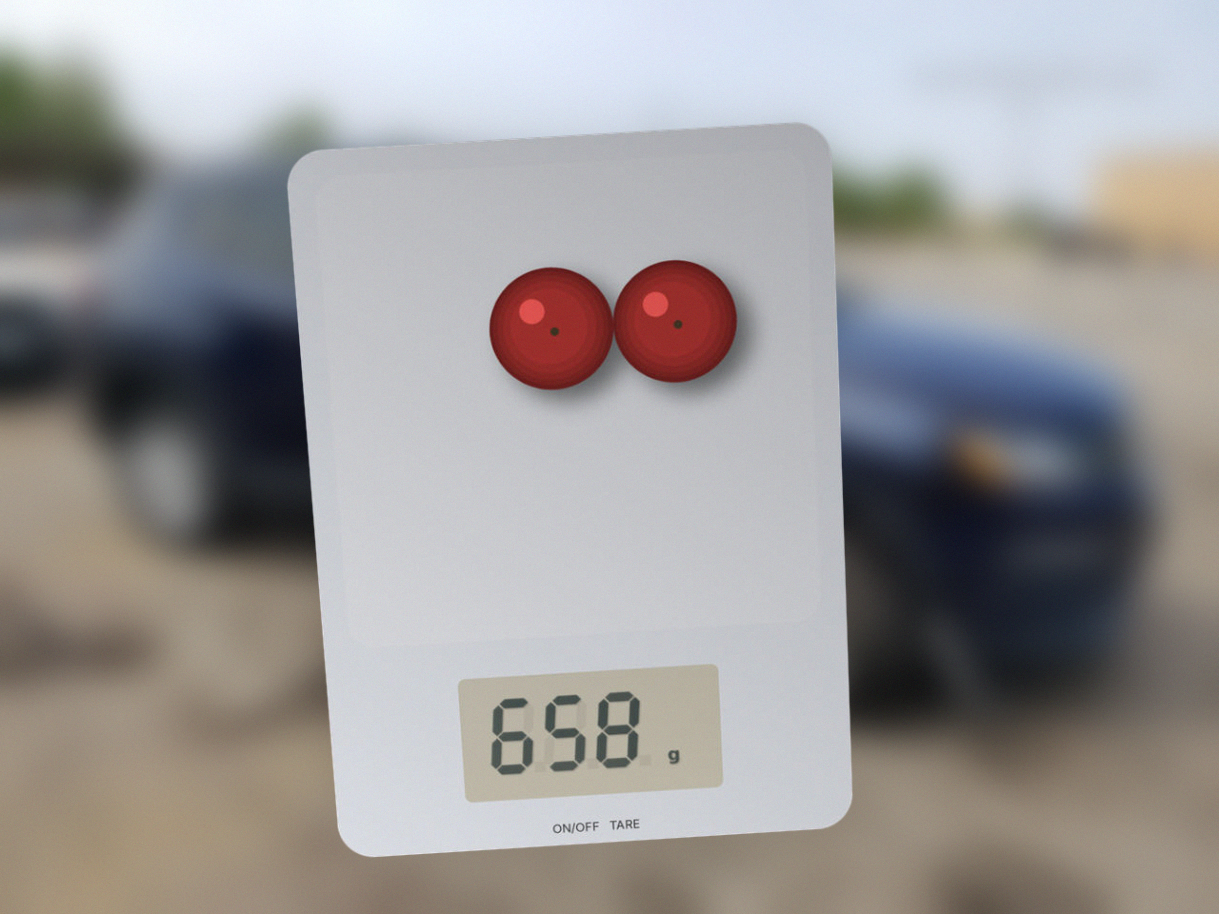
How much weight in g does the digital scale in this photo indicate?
658 g
